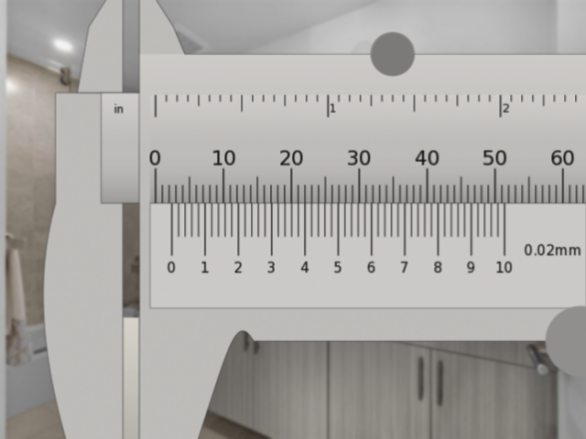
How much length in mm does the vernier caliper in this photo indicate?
2.4 mm
